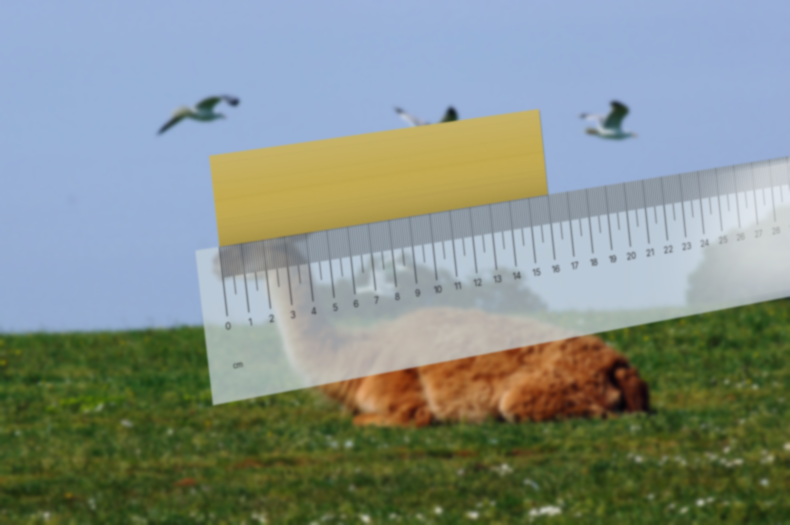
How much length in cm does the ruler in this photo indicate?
16 cm
